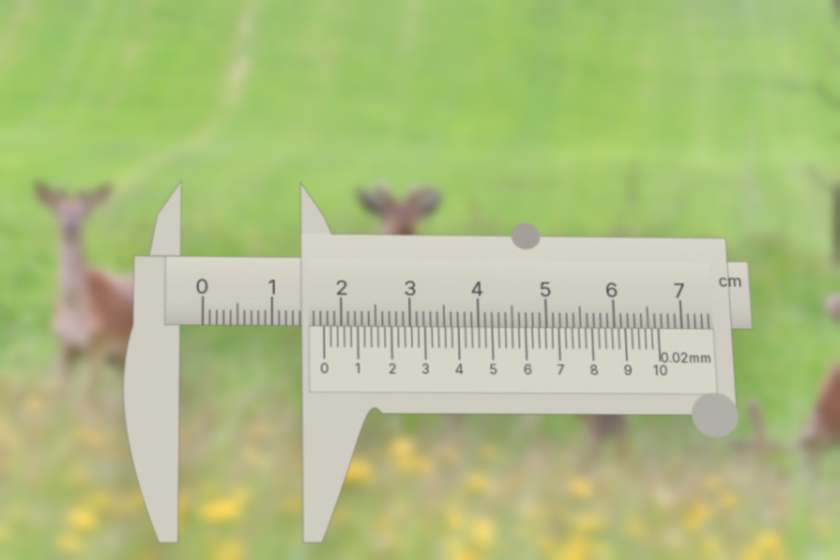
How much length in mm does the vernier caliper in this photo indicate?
17.5 mm
